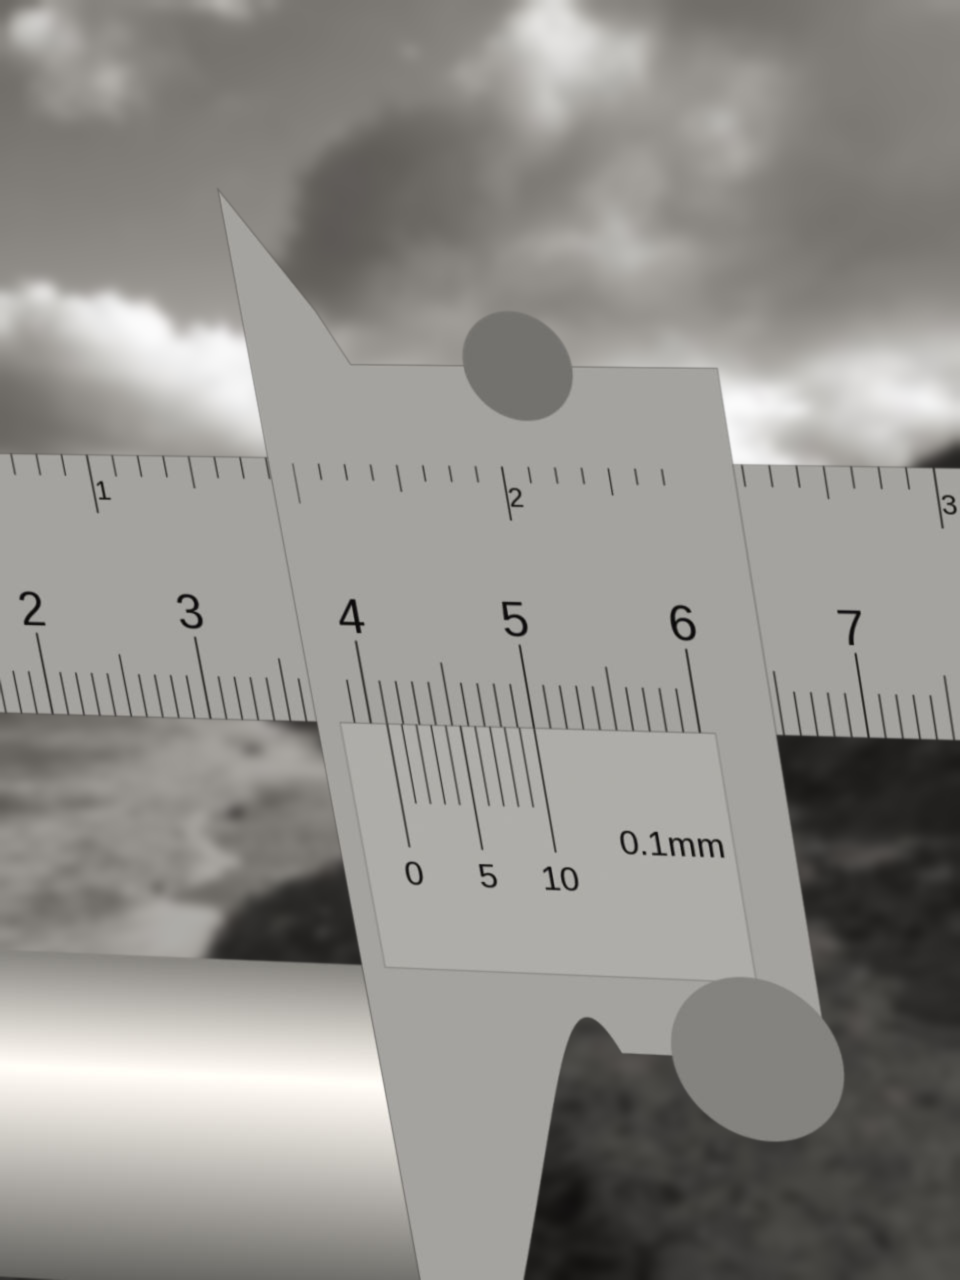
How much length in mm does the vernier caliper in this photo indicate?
41.0 mm
